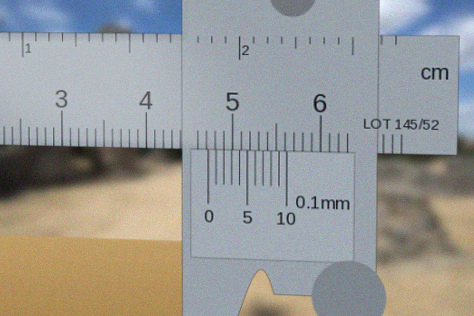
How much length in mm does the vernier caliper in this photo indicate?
47.2 mm
